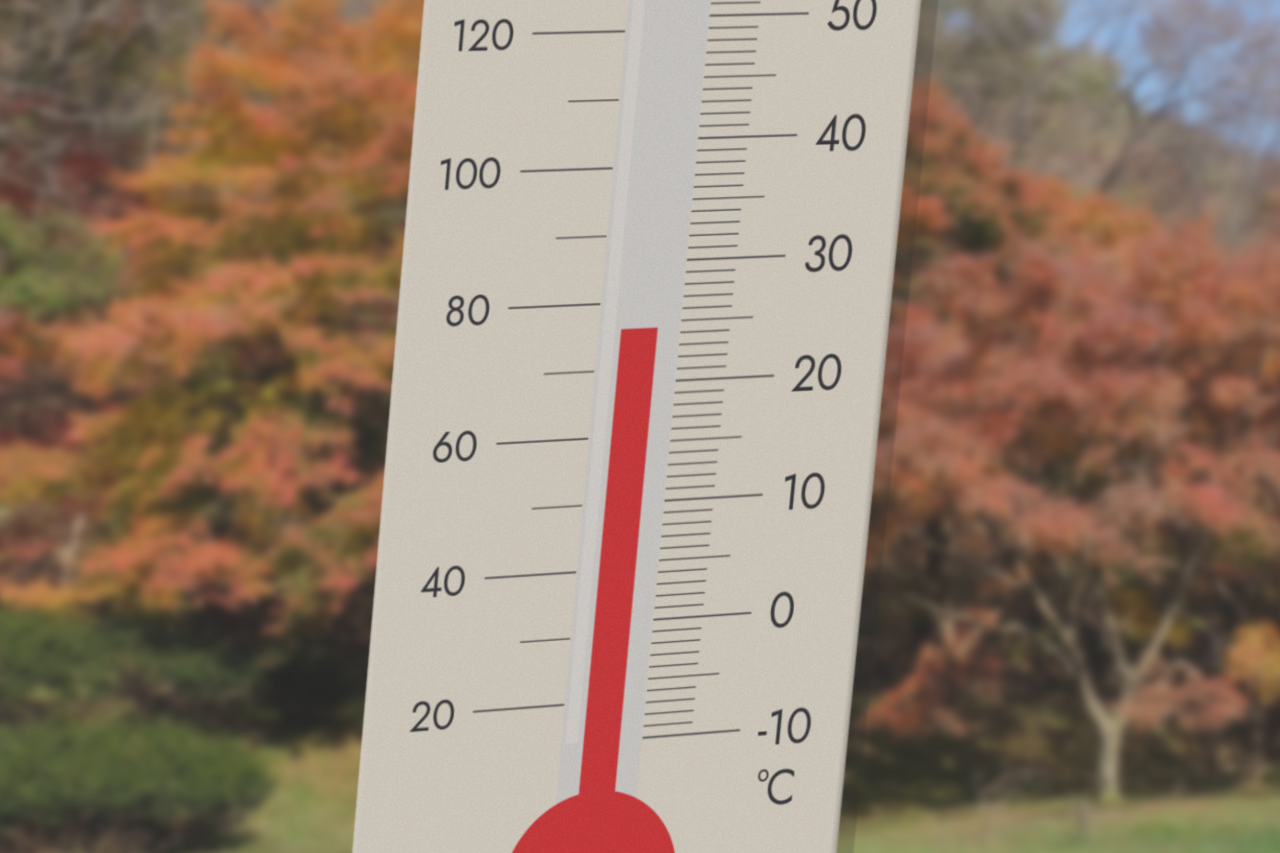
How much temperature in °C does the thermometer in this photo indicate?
24.5 °C
